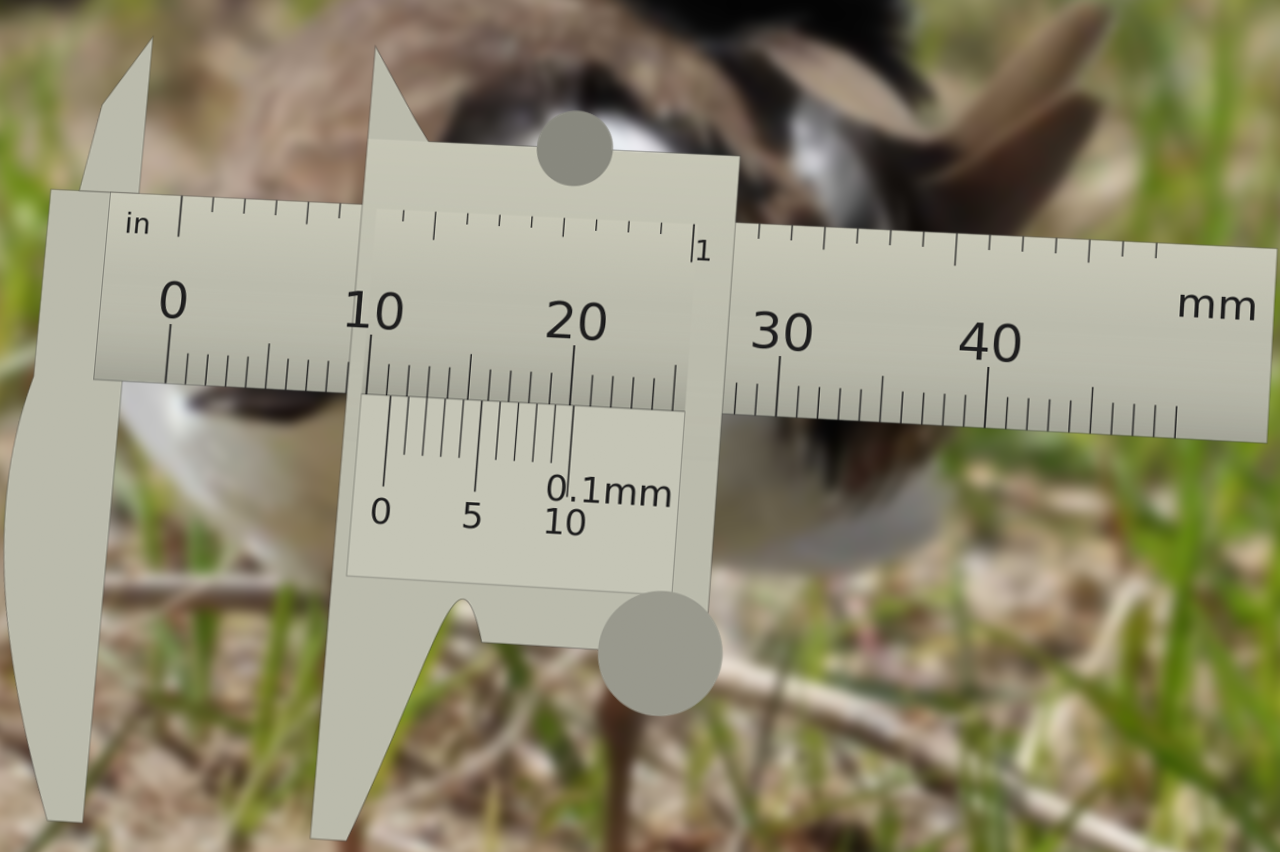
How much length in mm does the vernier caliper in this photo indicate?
11.2 mm
